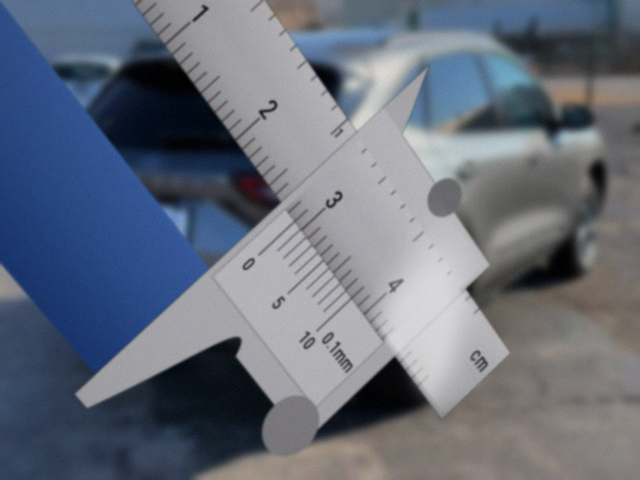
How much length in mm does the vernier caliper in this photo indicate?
29.0 mm
